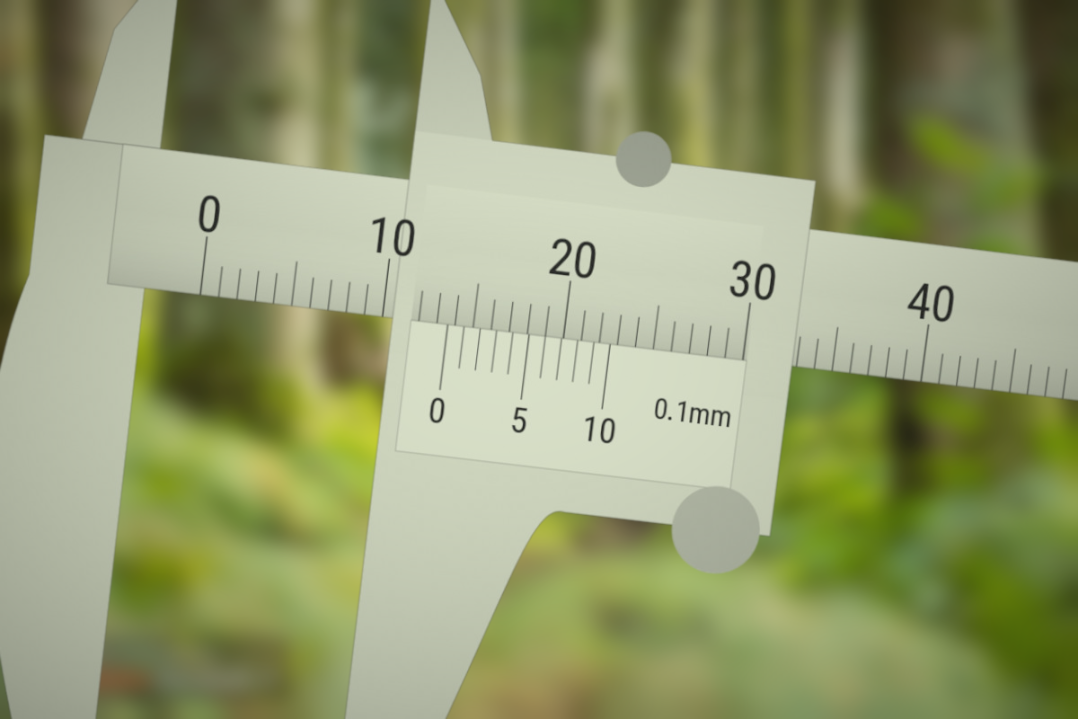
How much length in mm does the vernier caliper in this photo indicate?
13.6 mm
